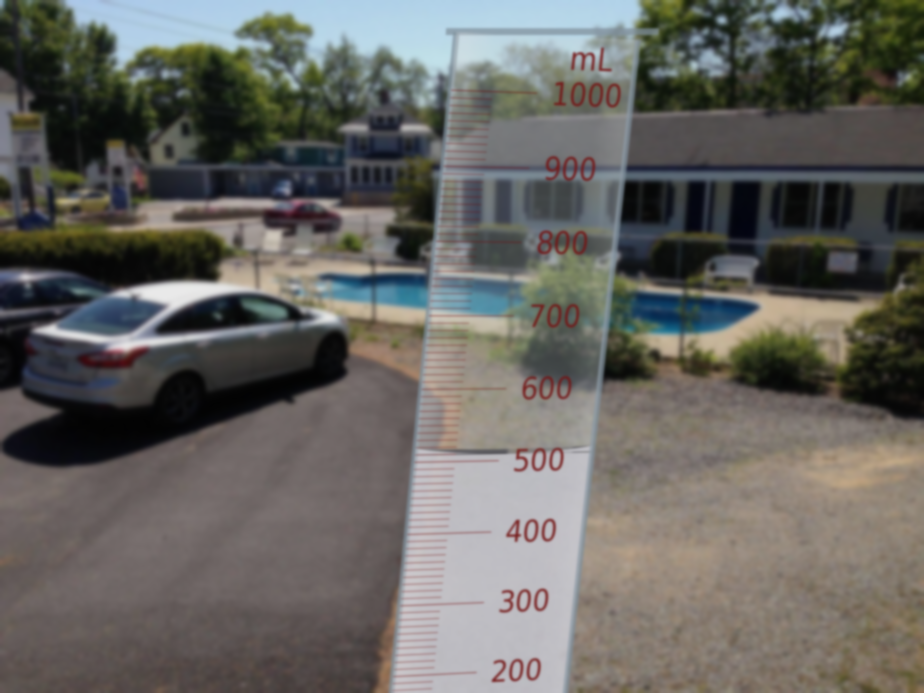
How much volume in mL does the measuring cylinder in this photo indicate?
510 mL
